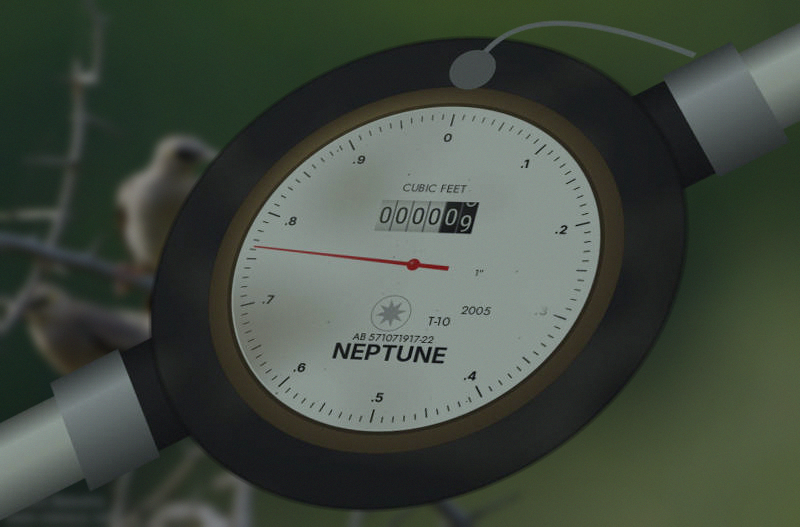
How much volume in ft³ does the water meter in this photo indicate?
8.76 ft³
